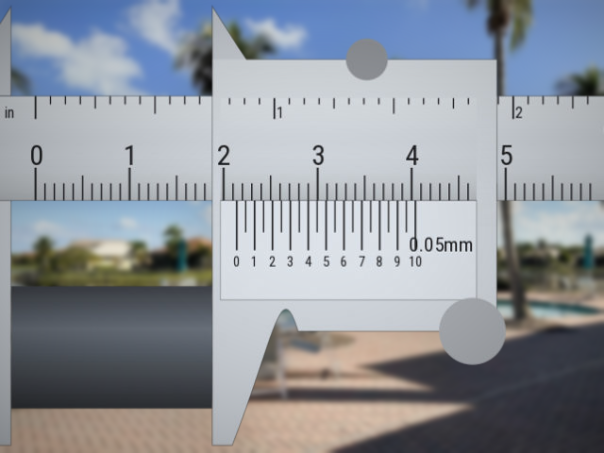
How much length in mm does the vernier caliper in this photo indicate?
21.4 mm
